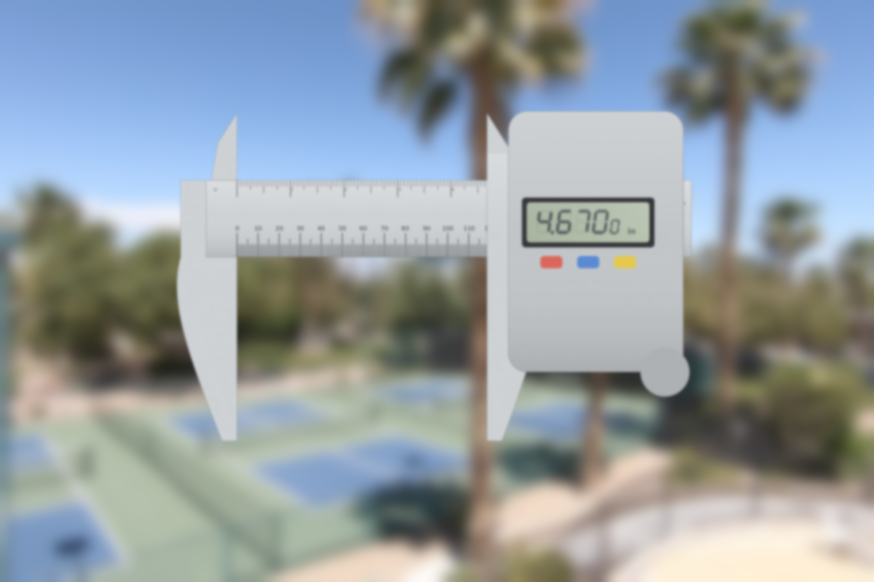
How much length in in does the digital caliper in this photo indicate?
4.6700 in
